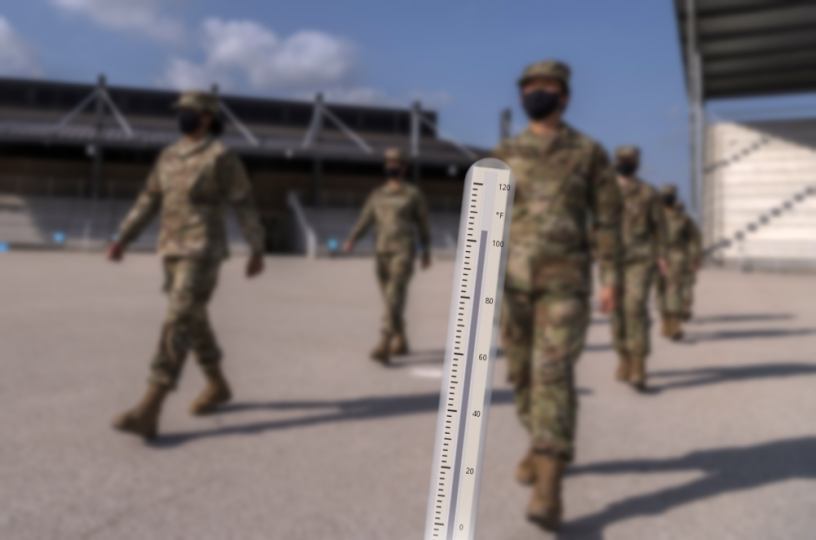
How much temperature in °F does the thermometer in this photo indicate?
104 °F
